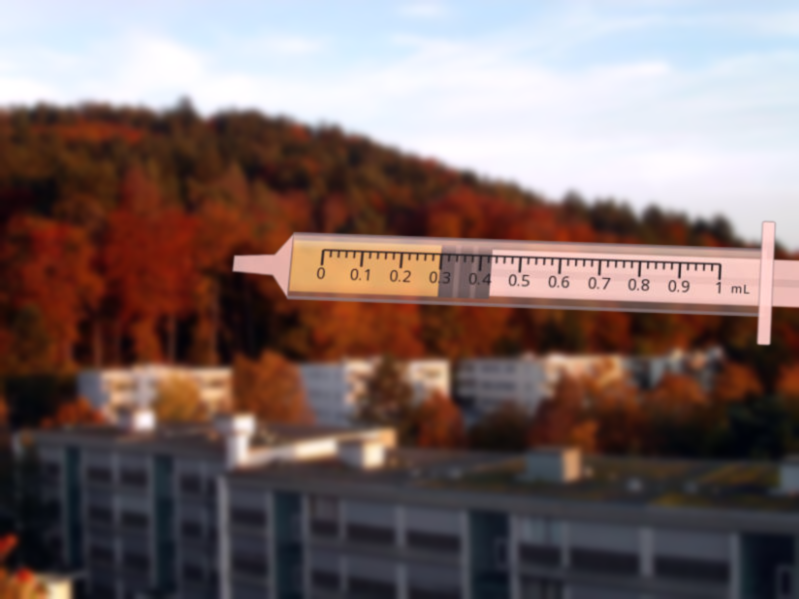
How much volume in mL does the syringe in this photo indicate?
0.3 mL
